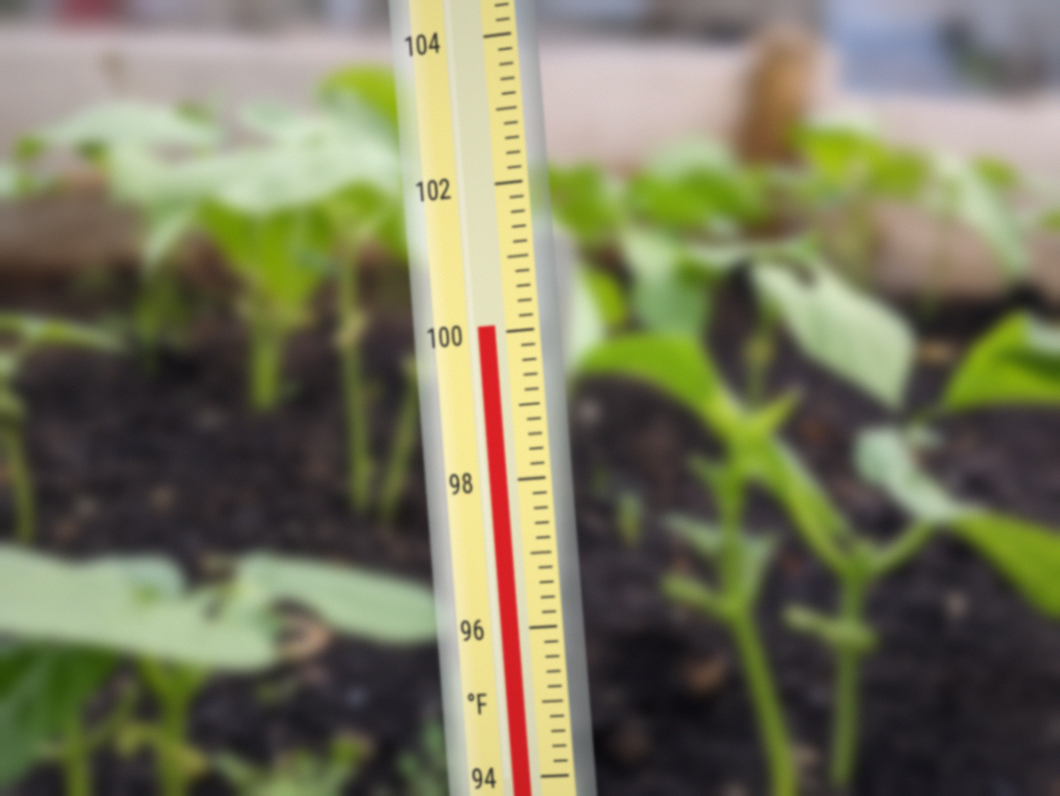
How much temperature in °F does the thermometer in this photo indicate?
100.1 °F
